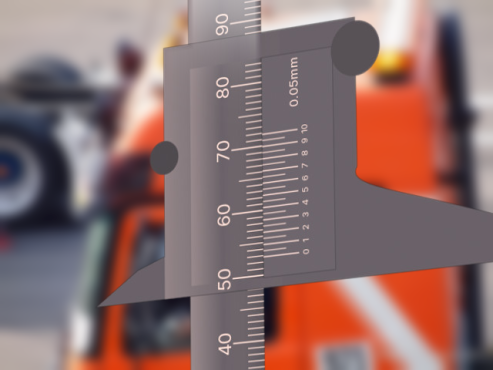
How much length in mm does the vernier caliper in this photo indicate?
52.8 mm
